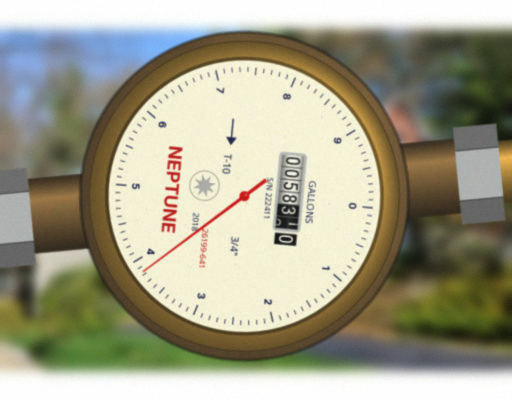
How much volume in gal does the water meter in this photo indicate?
58313.8 gal
